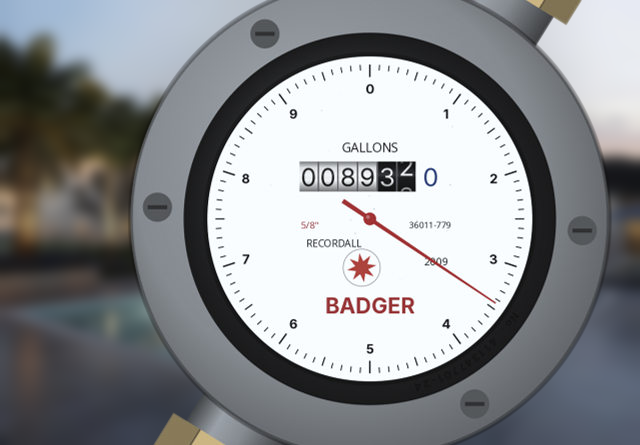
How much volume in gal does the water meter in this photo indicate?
89323.4 gal
